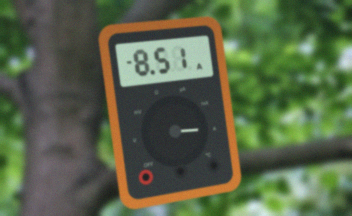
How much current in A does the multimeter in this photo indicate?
-8.51 A
